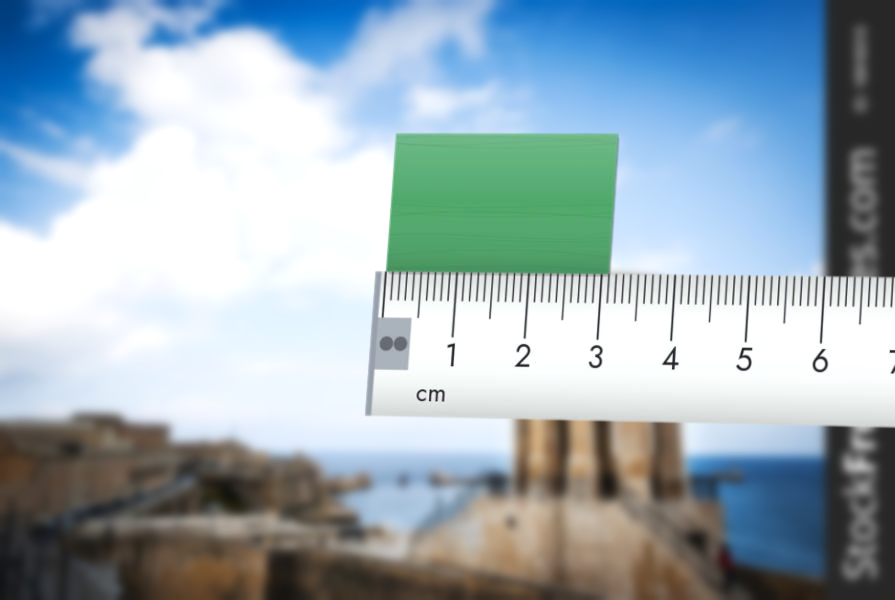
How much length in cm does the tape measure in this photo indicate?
3.1 cm
